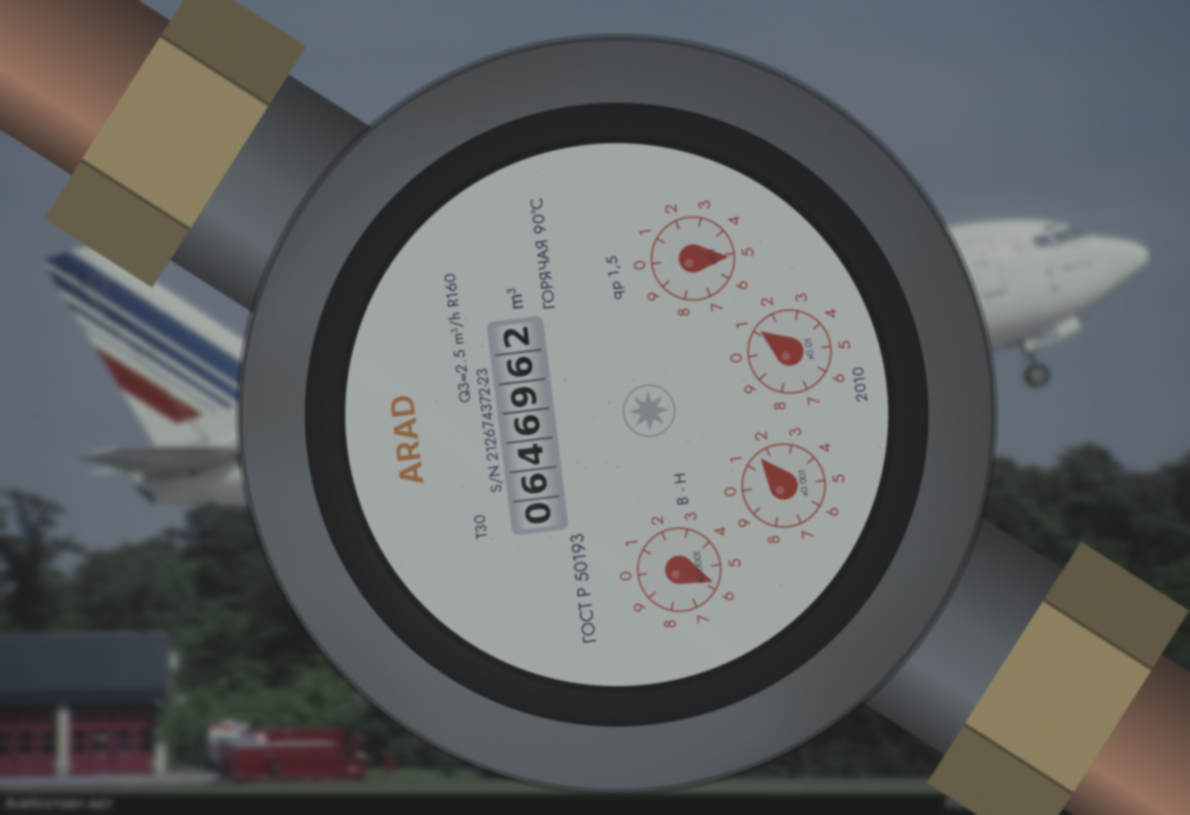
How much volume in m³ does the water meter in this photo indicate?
646962.5115 m³
